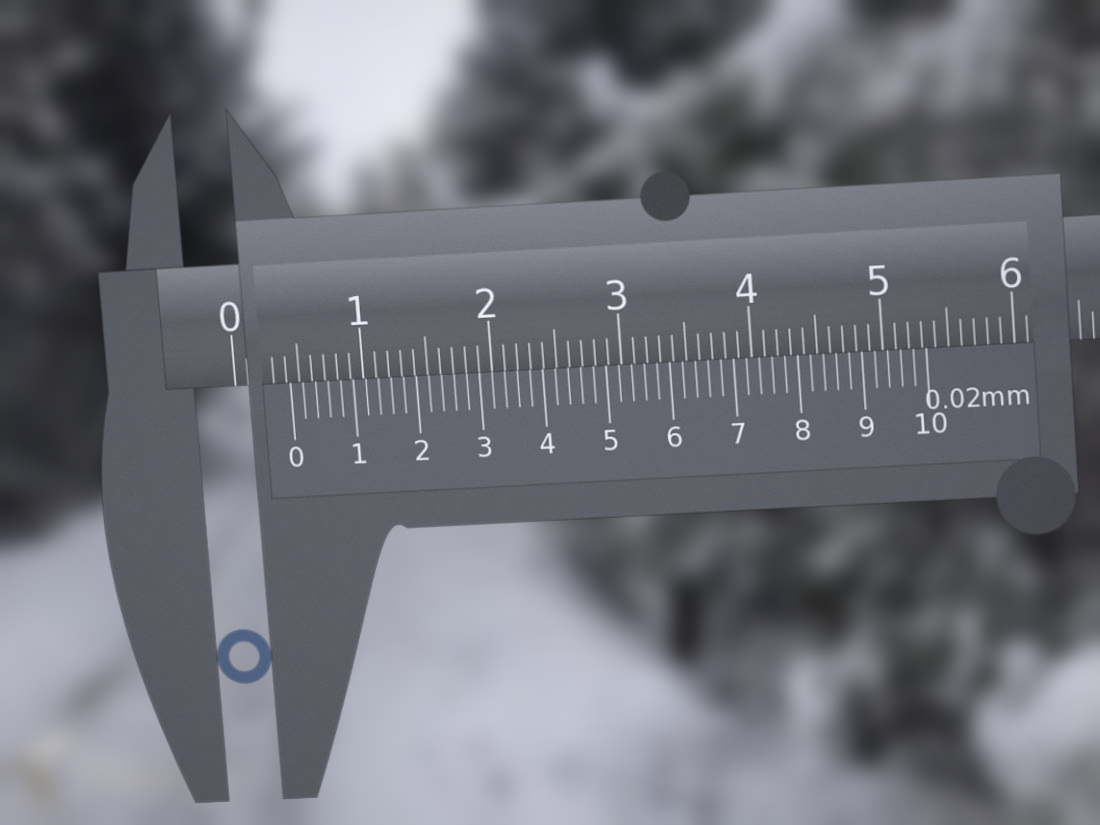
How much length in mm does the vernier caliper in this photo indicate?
4.3 mm
